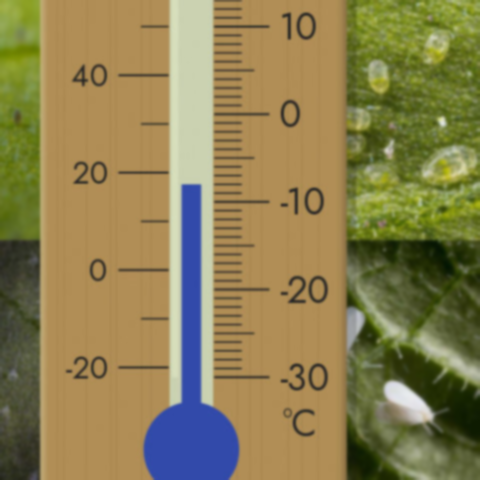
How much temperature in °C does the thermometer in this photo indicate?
-8 °C
